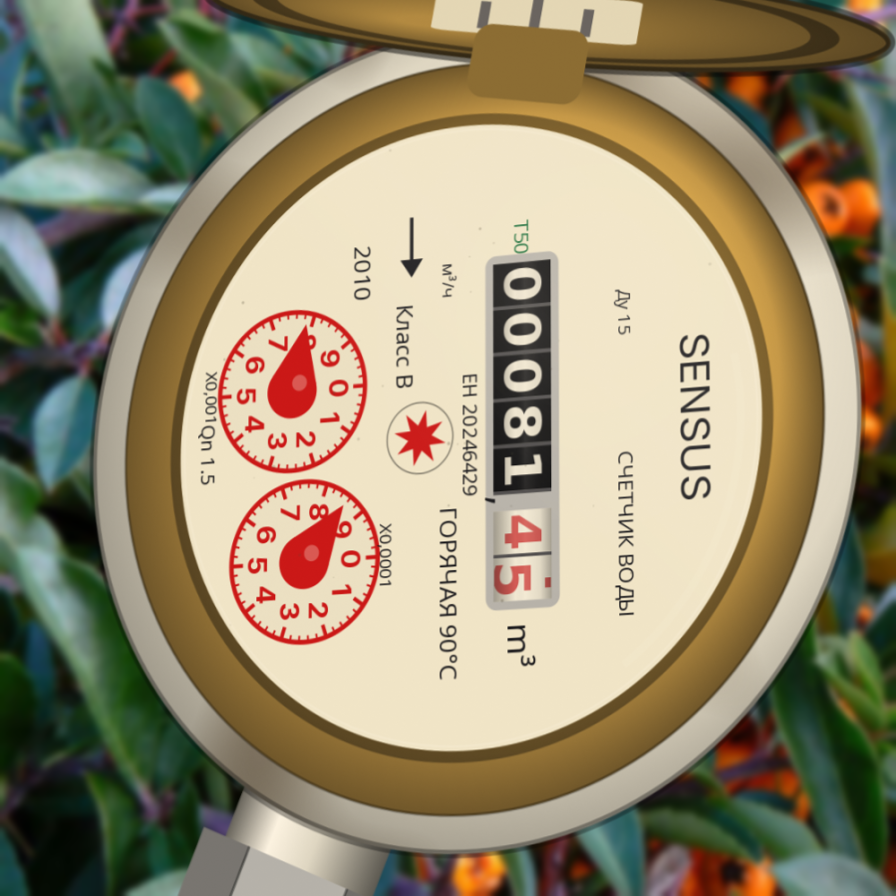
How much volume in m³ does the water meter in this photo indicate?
81.4478 m³
